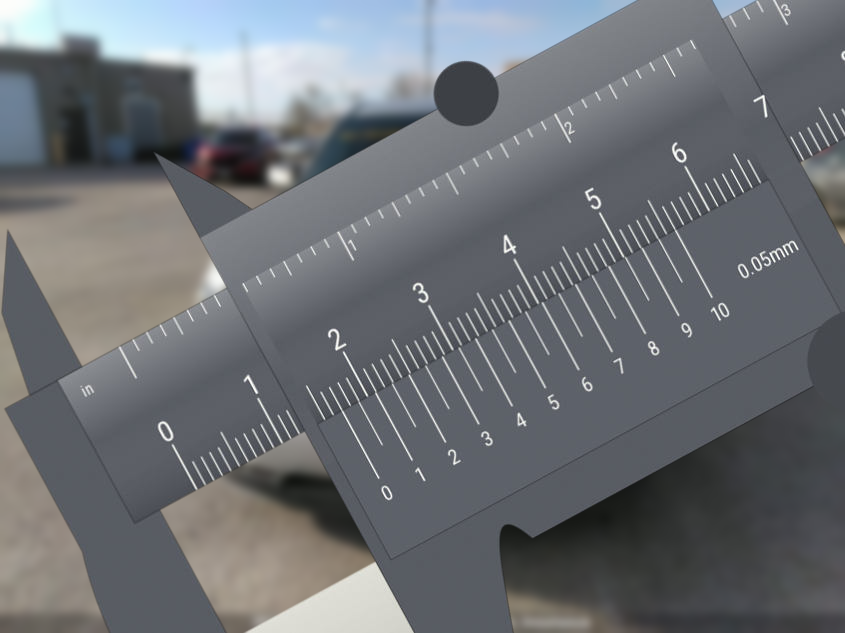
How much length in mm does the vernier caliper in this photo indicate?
17.0 mm
